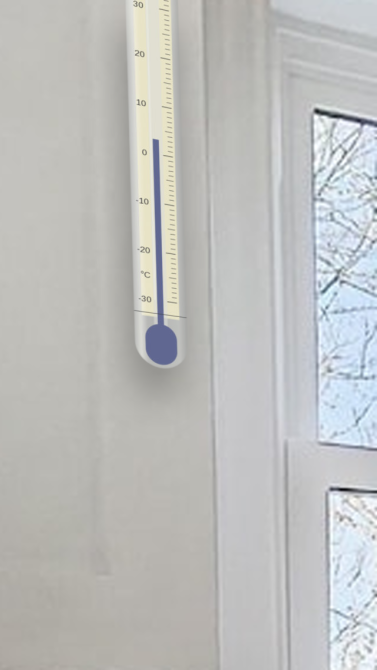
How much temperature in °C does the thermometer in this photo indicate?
3 °C
